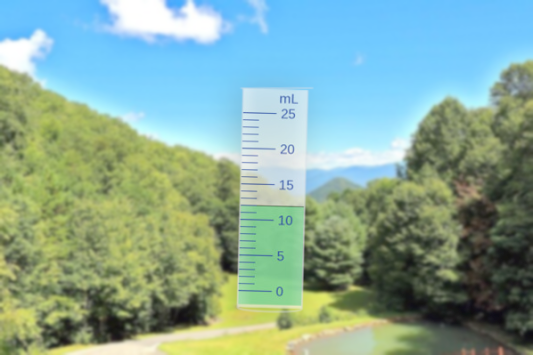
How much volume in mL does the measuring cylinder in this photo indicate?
12 mL
